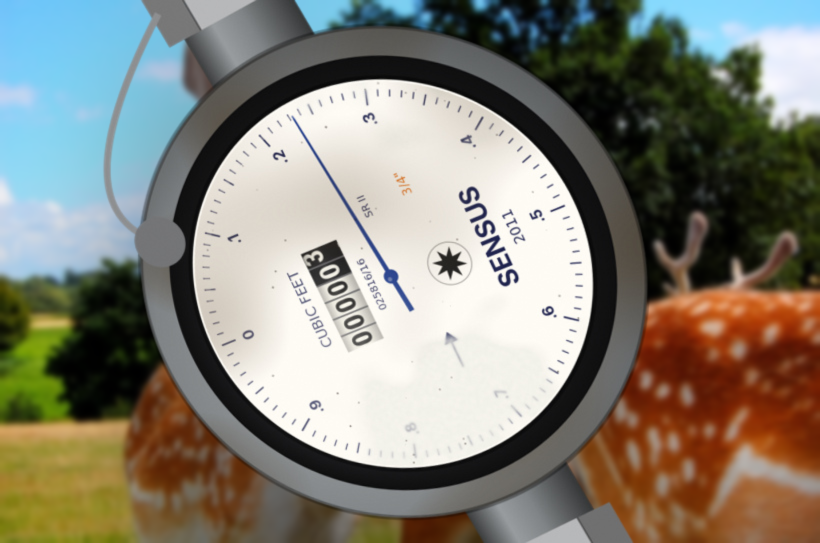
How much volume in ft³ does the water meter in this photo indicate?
3.23 ft³
